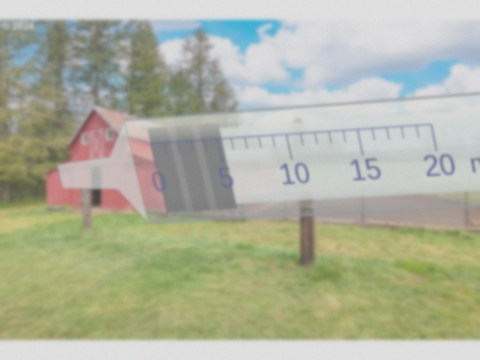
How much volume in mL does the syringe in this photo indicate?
0 mL
